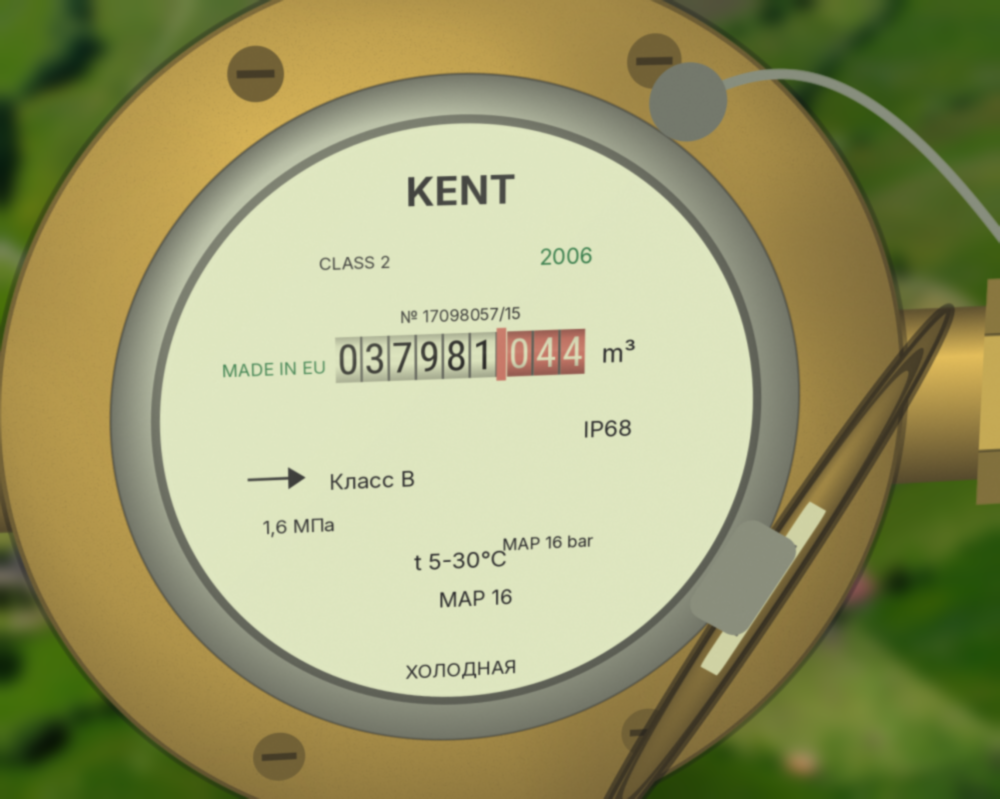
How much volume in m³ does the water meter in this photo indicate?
37981.044 m³
